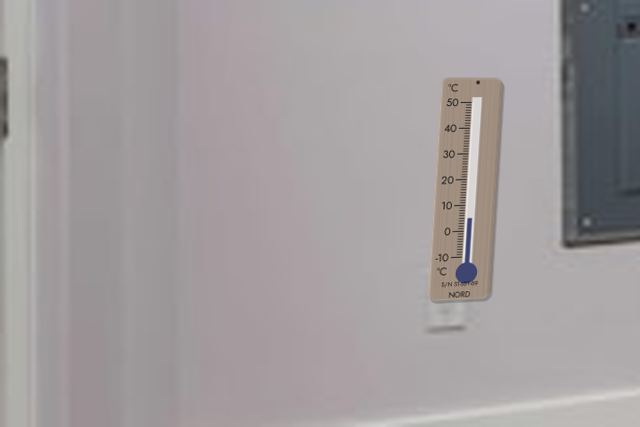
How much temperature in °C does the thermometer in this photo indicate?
5 °C
